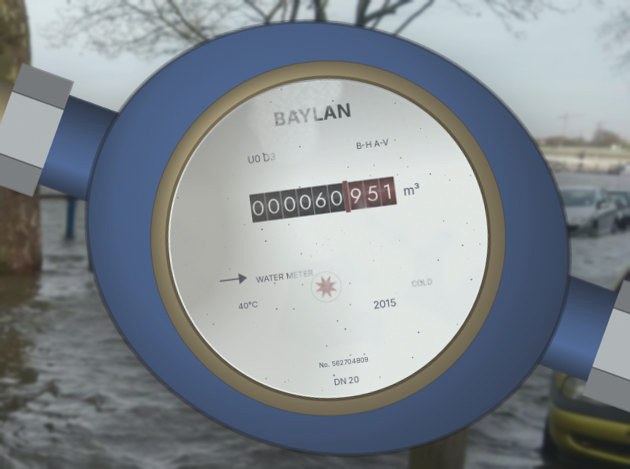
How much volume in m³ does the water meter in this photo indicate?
60.951 m³
